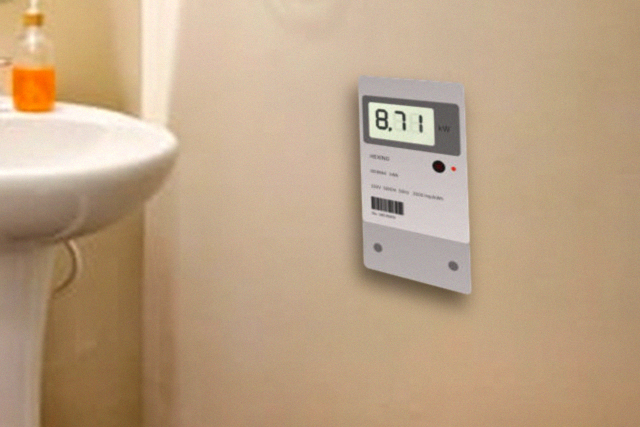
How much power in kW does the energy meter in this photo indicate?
8.71 kW
